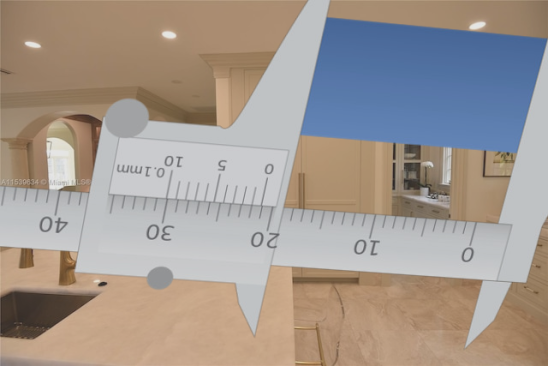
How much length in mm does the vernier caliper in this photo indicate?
21.1 mm
